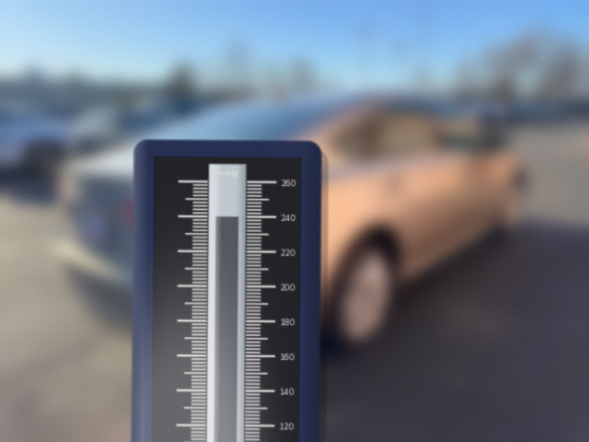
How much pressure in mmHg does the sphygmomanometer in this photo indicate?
240 mmHg
